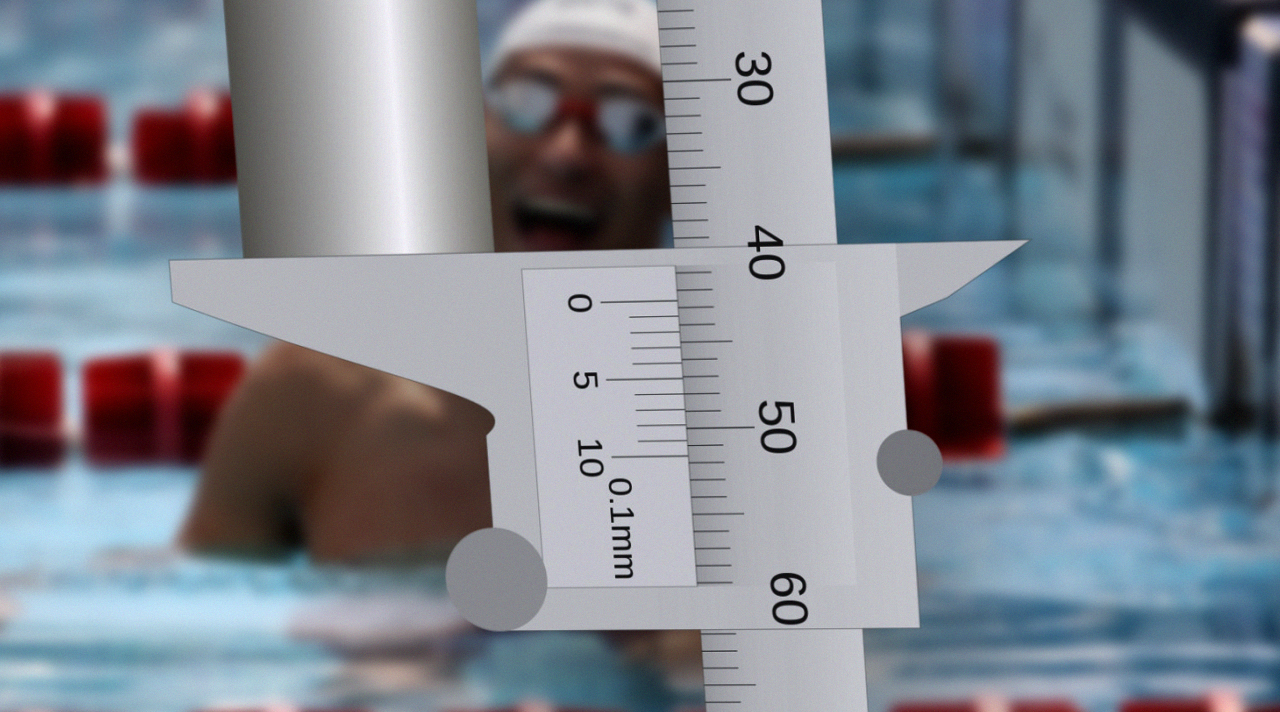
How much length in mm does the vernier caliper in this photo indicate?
42.6 mm
